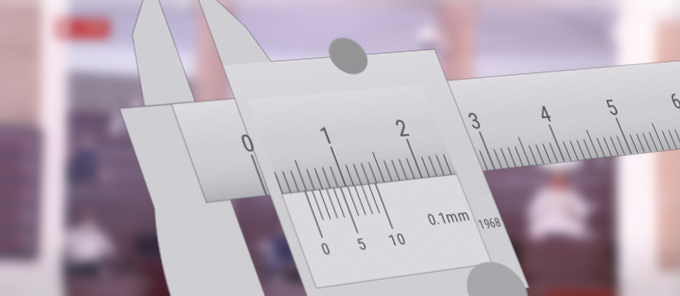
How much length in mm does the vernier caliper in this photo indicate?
4.8 mm
